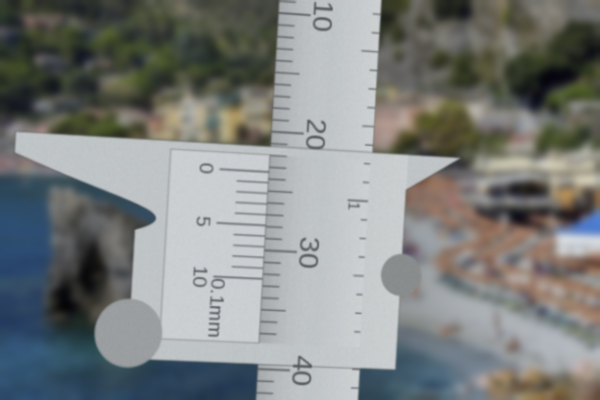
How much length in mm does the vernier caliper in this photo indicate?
23.4 mm
